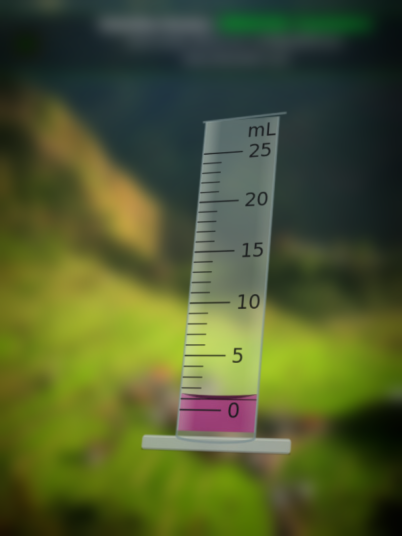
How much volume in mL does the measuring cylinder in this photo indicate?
1 mL
